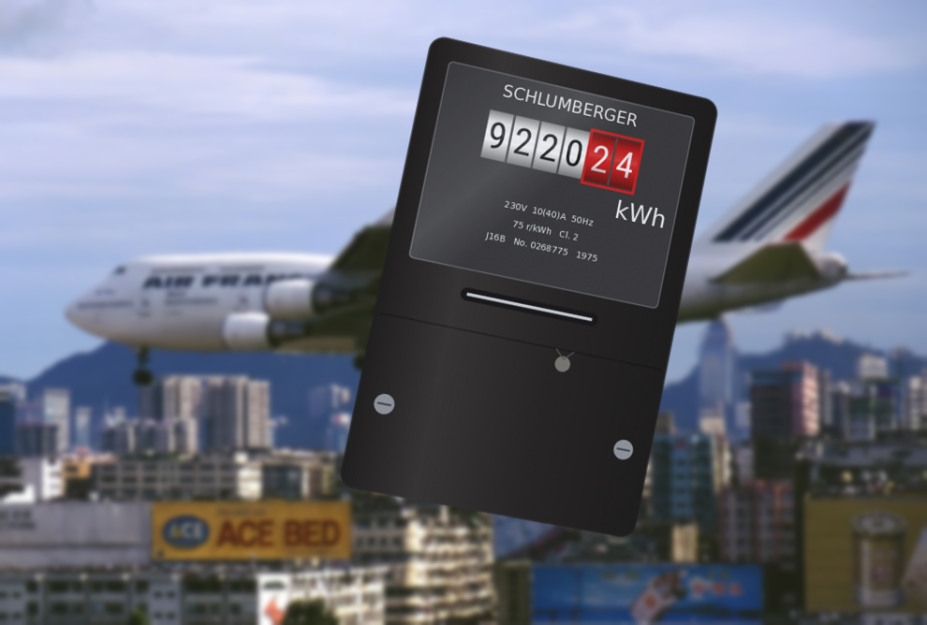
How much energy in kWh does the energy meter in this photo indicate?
9220.24 kWh
